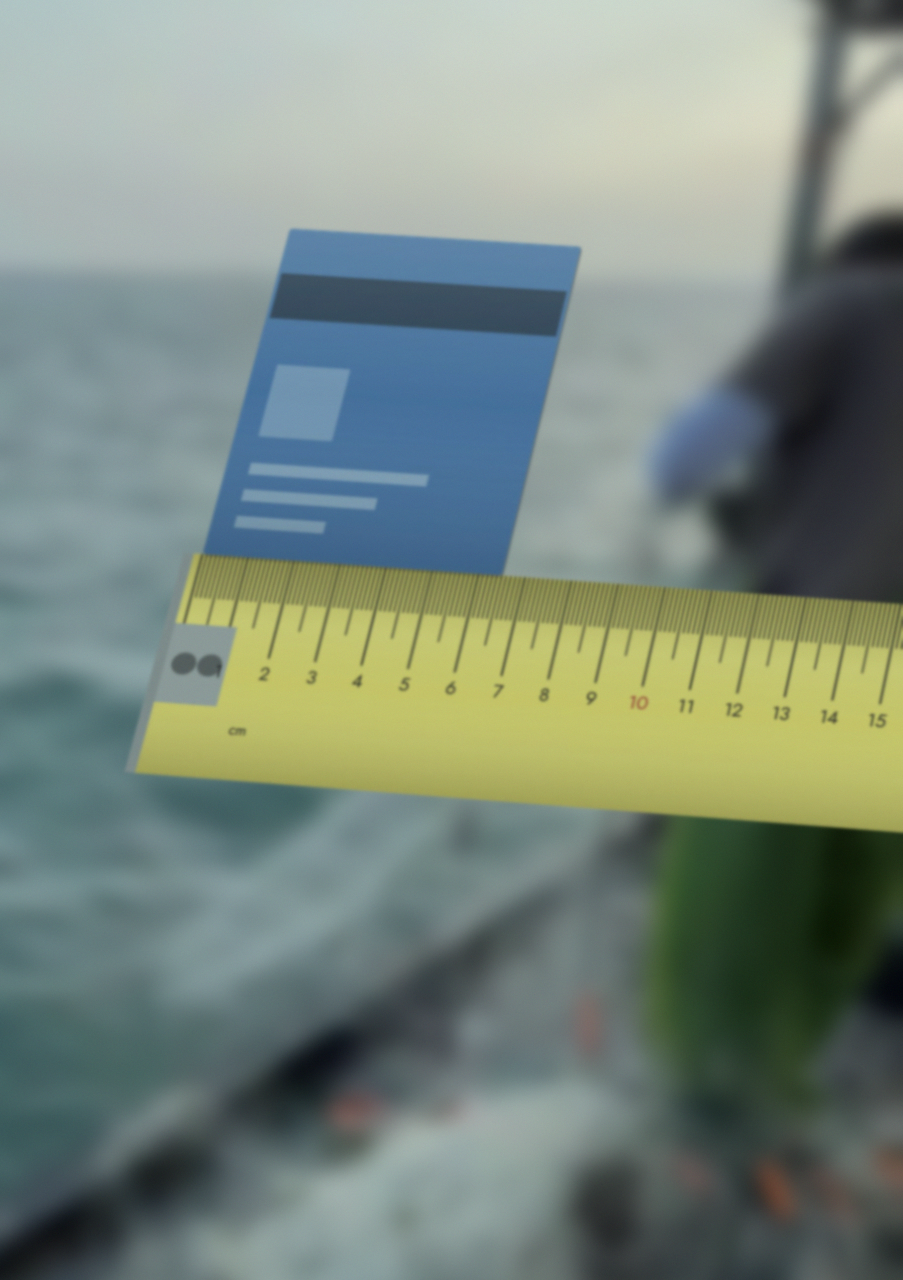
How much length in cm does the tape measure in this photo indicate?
6.5 cm
